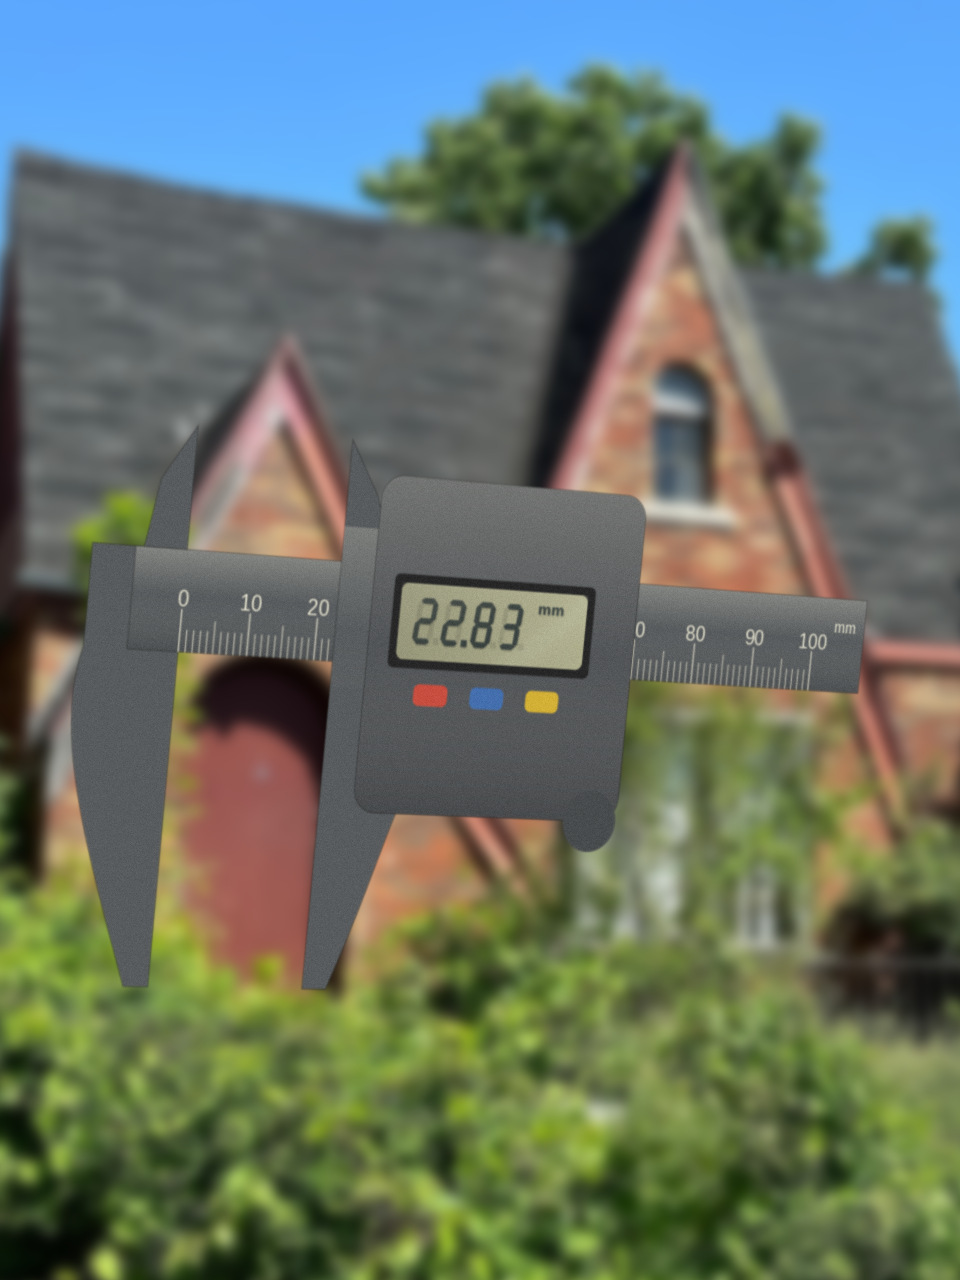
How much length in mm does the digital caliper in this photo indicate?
22.83 mm
